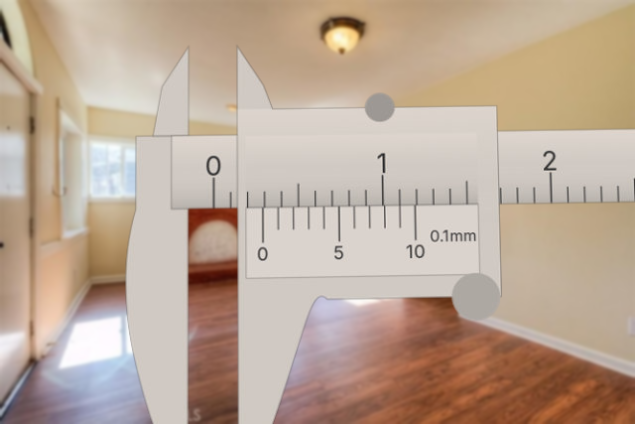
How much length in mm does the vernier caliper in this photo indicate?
2.9 mm
